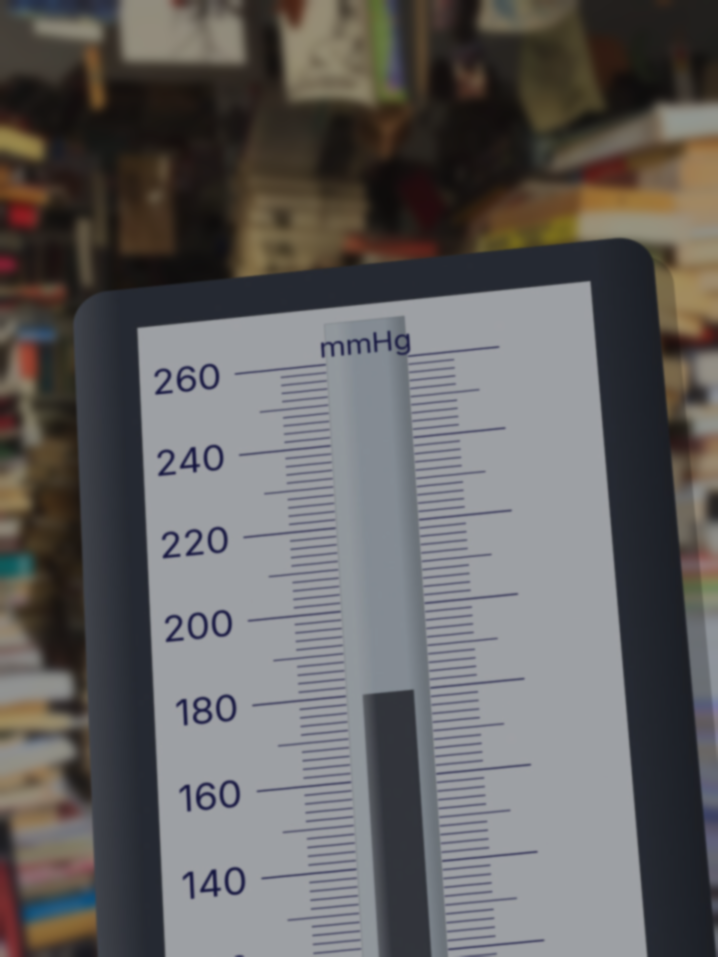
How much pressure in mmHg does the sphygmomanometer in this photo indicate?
180 mmHg
